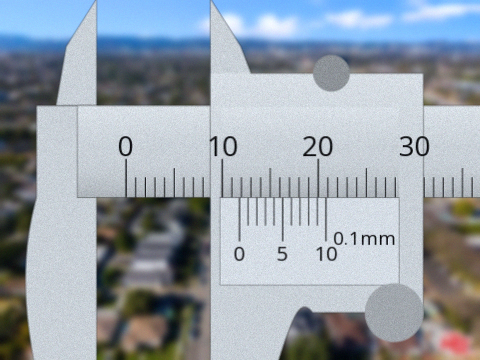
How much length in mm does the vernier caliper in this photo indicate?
11.8 mm
